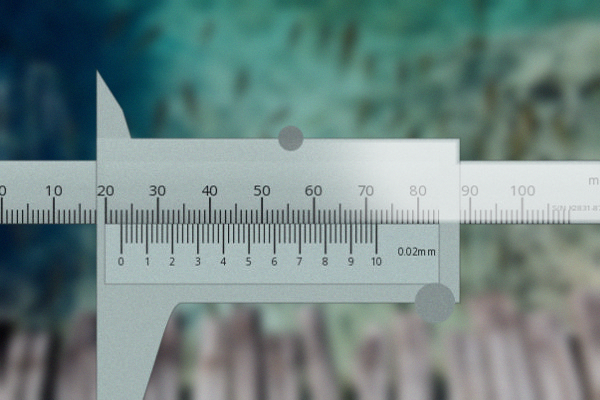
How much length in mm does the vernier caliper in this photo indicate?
23.0 mm
